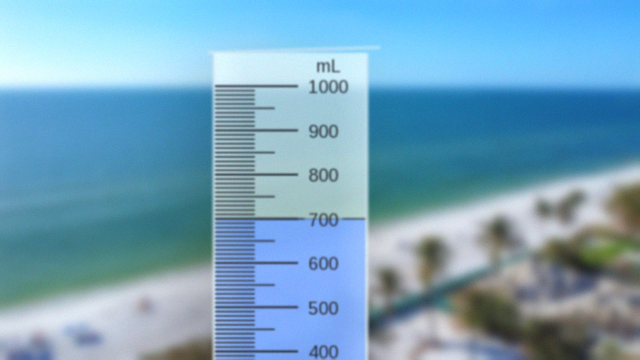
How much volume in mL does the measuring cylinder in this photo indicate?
700 mL
